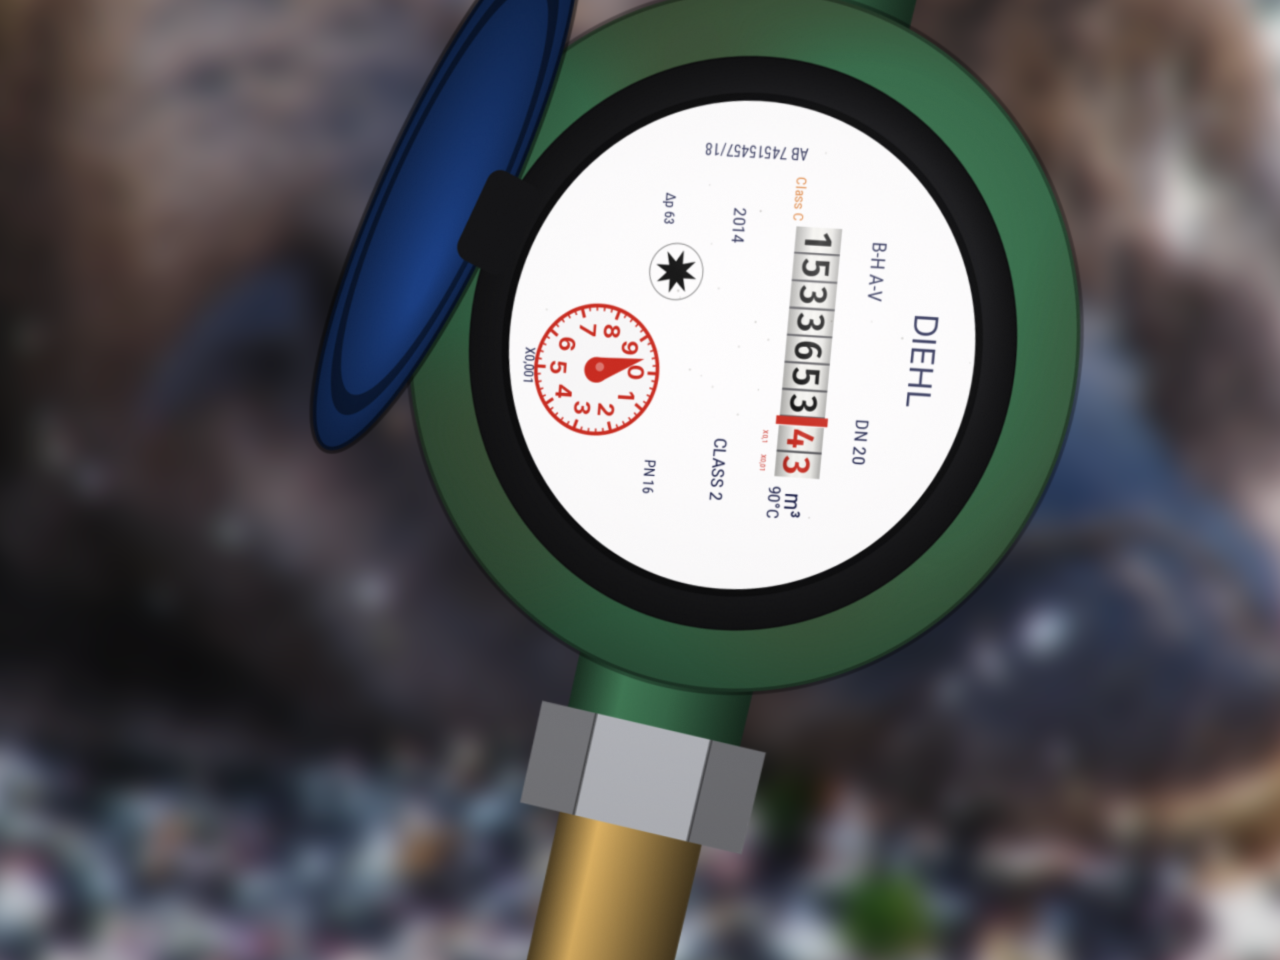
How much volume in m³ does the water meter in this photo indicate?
1533653.429 m³
